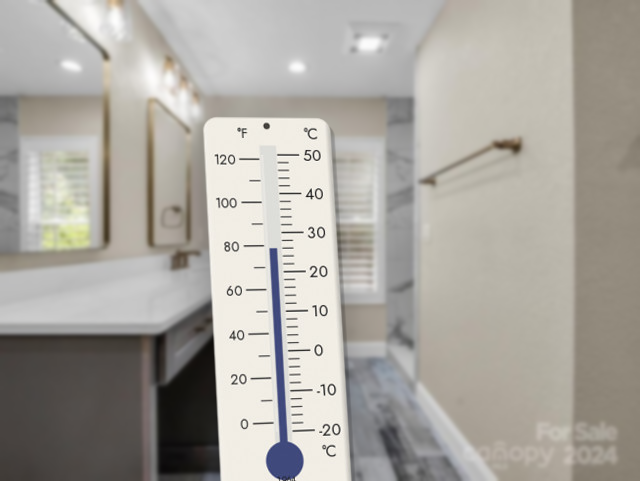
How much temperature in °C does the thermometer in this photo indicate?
26 °C
